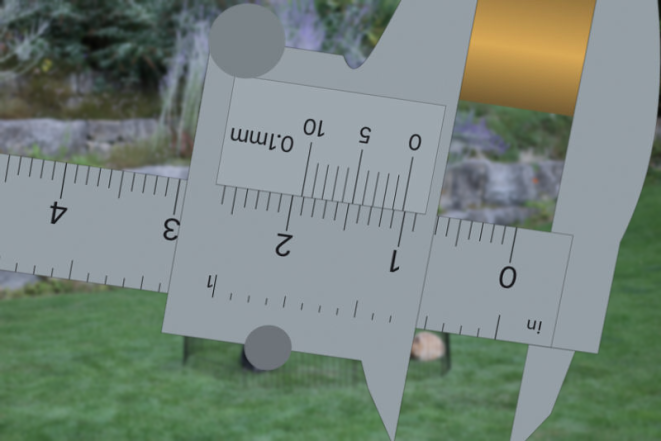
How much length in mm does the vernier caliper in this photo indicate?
10.2 mm
